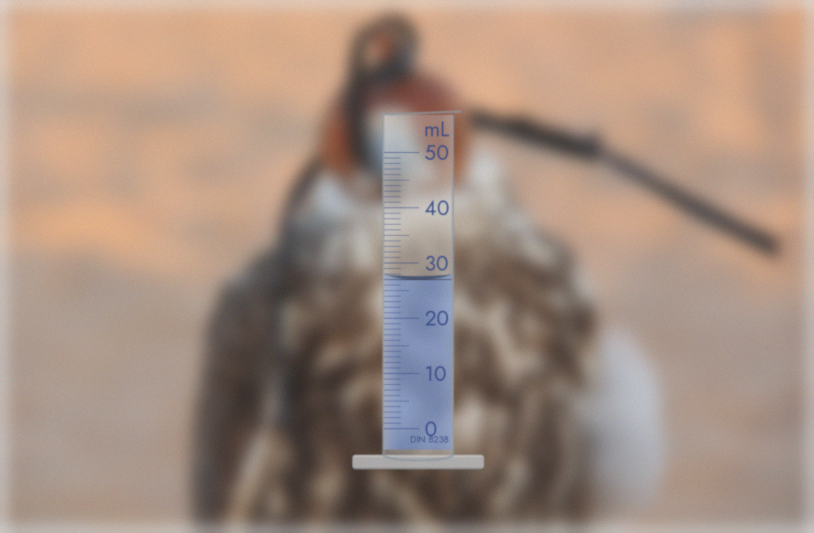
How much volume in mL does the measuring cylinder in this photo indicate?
27 mL
